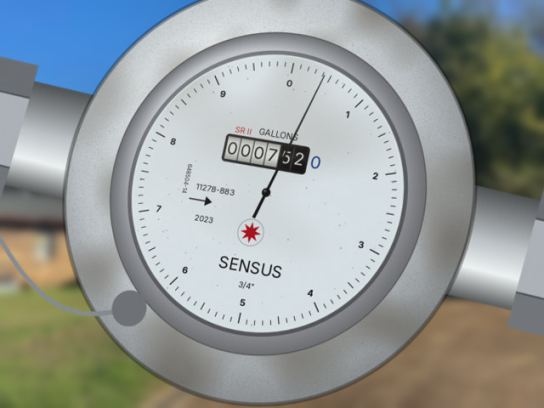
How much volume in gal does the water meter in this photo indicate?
7520.4 gal
